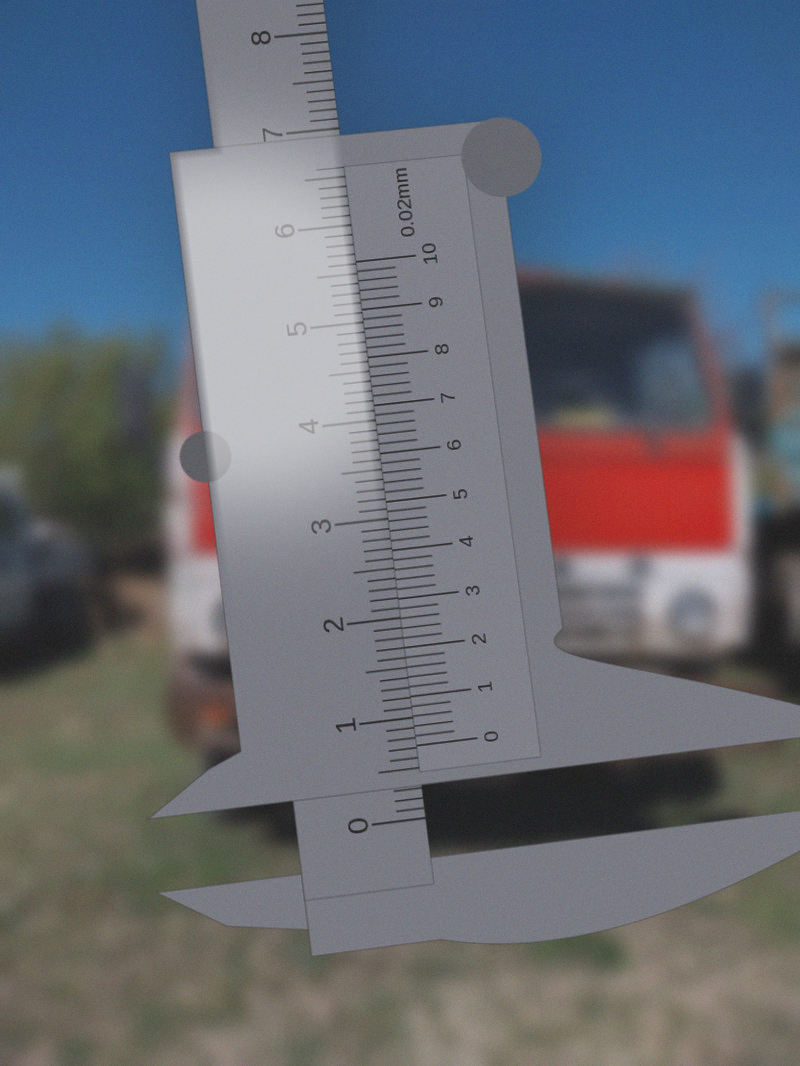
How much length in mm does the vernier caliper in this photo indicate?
7.2 mm
